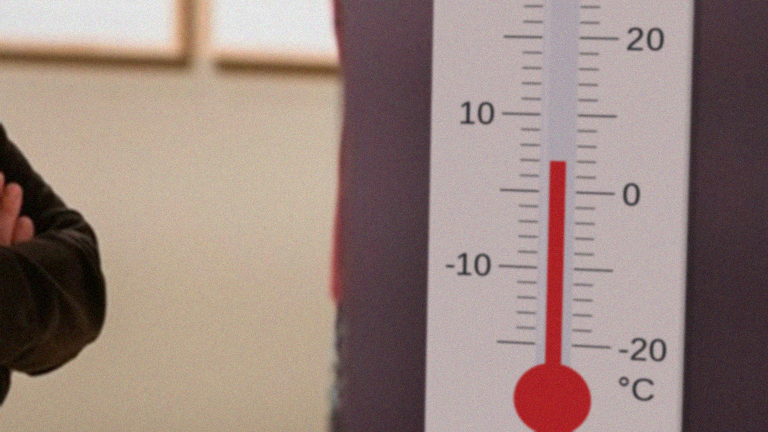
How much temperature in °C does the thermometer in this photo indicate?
4 °C
